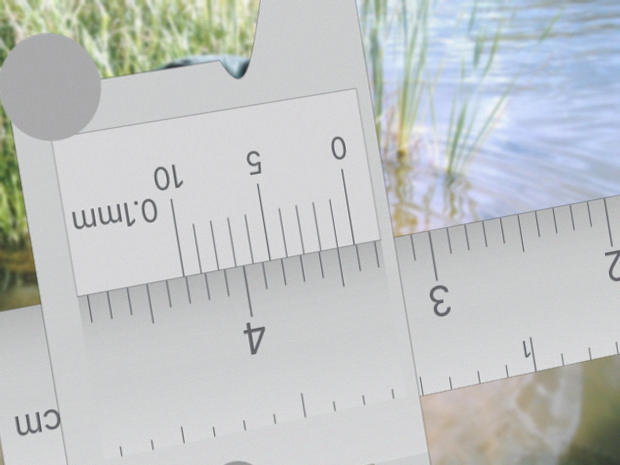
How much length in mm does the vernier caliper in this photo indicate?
34.1 mm
